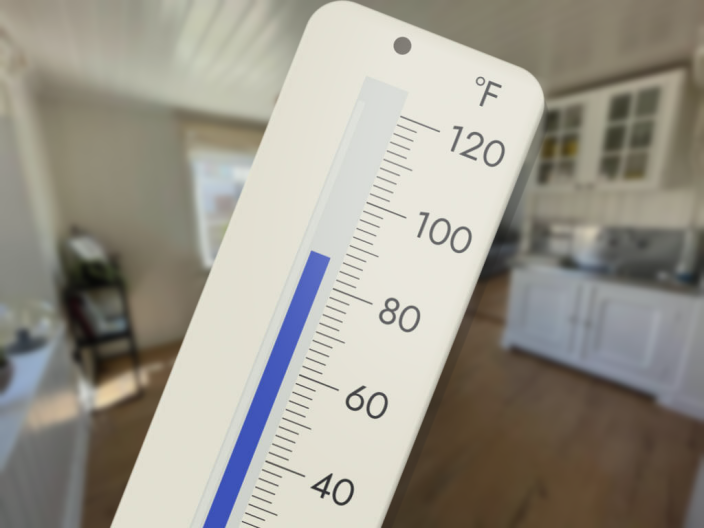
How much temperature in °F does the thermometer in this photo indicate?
86 °F
